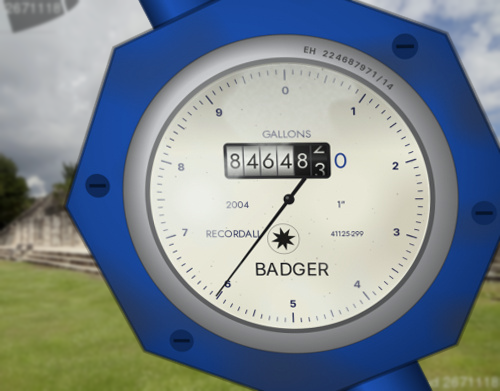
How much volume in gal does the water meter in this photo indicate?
8464826.0 gal
